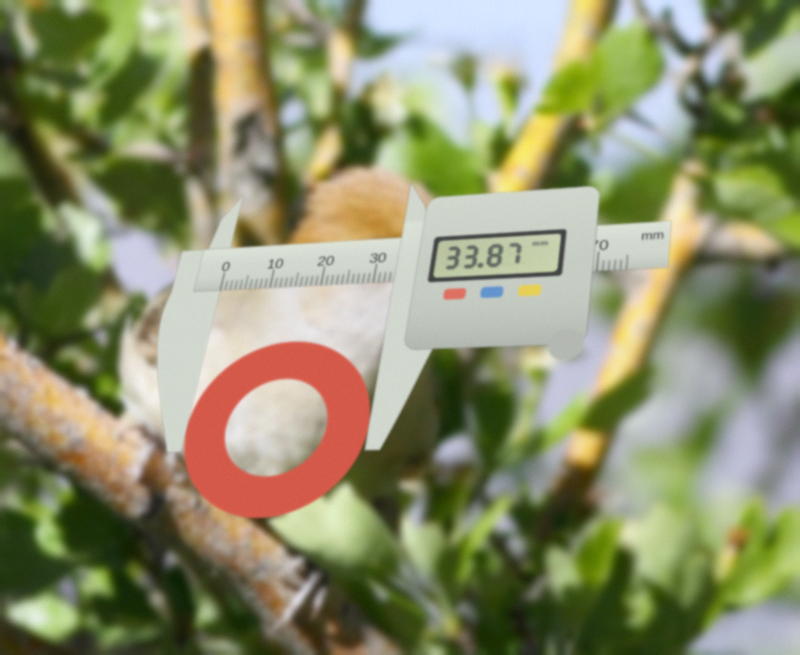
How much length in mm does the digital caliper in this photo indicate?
33.87 mm
